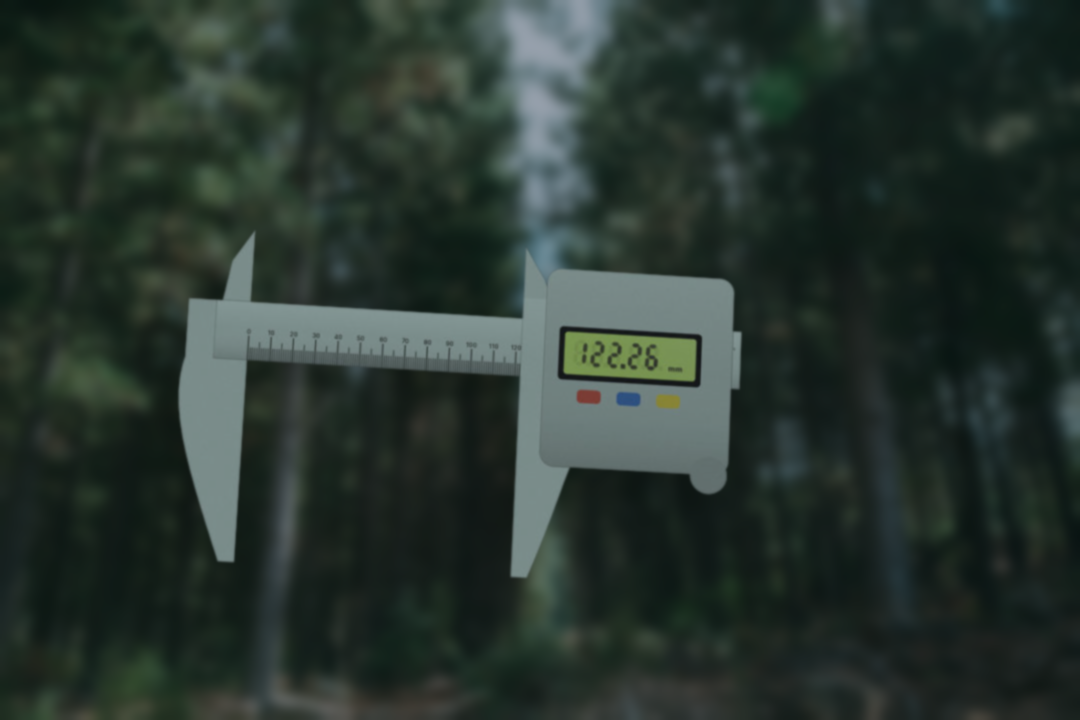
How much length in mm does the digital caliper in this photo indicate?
122.26 mm
